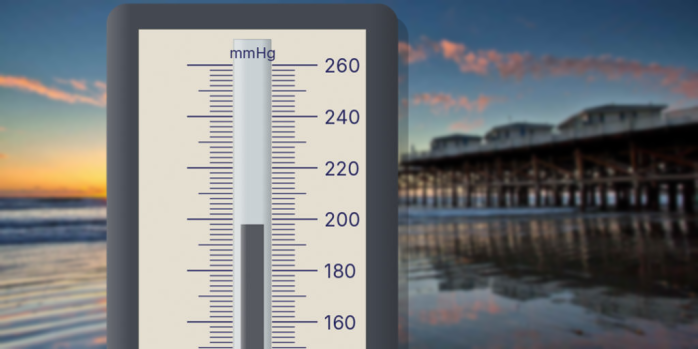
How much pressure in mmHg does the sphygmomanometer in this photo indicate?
198 mmHg
